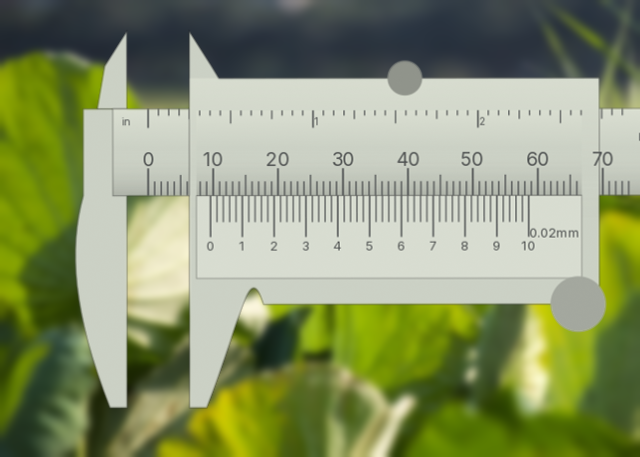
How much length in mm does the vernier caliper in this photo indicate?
9.6 mm
